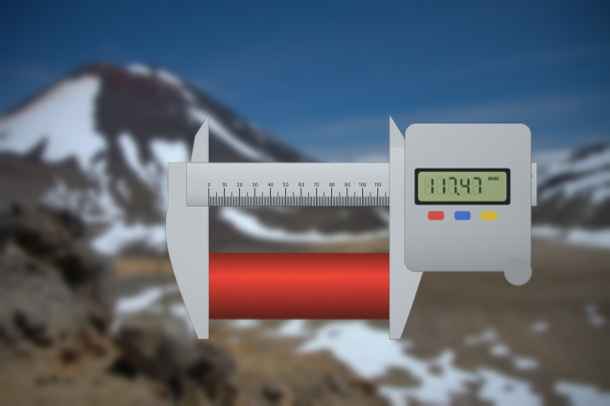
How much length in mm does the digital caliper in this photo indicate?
117.47 mm
